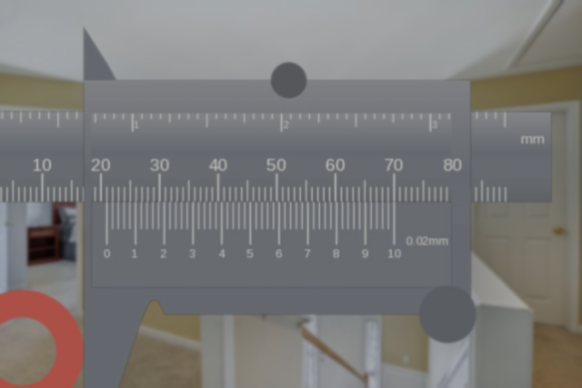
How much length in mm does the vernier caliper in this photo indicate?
21.0 mm
